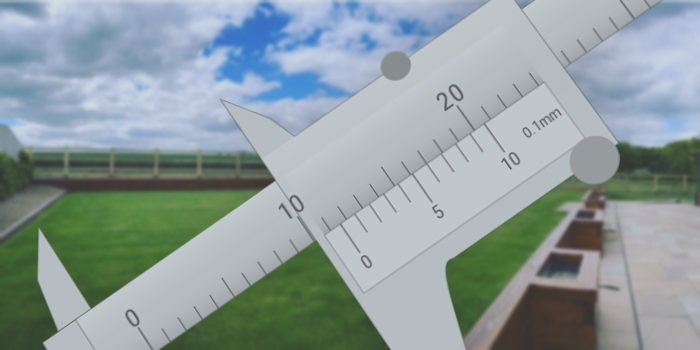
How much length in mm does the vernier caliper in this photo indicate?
11.6 mm
